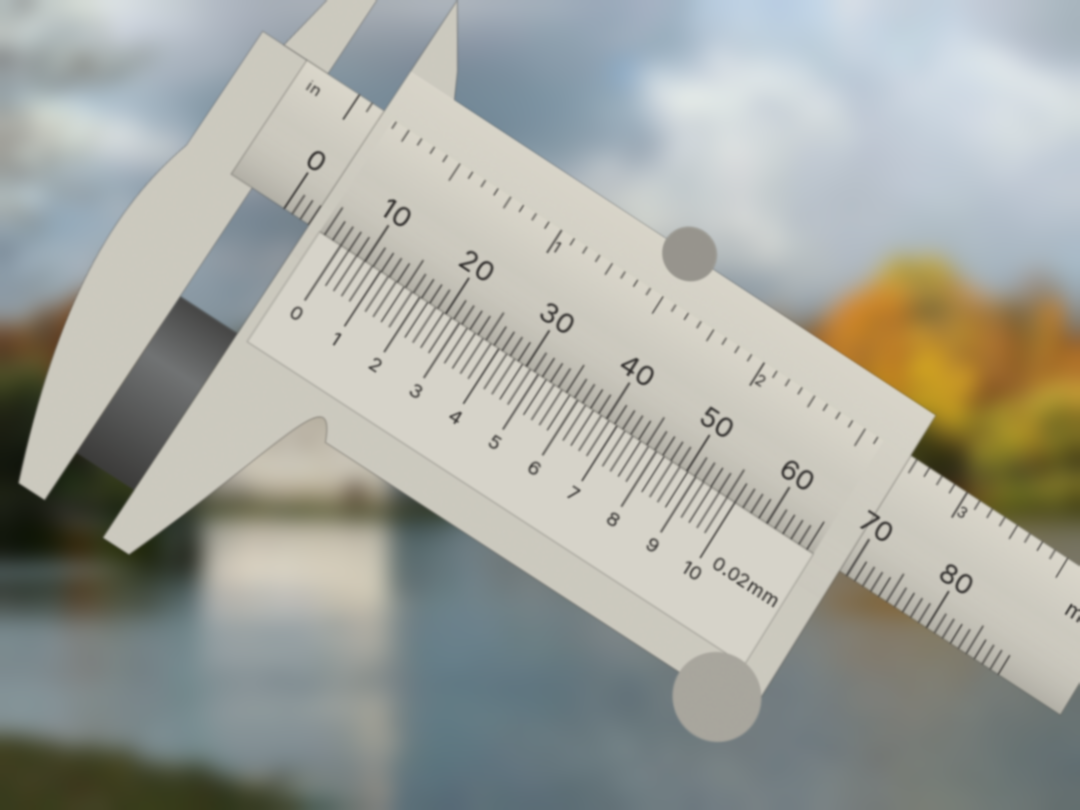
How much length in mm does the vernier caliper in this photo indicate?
7.0 mm
